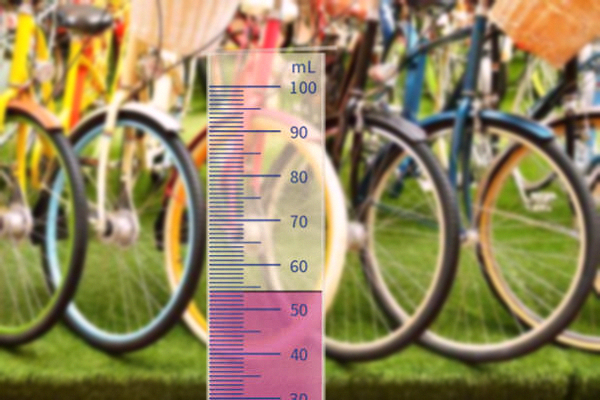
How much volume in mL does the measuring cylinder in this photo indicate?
54 mL
